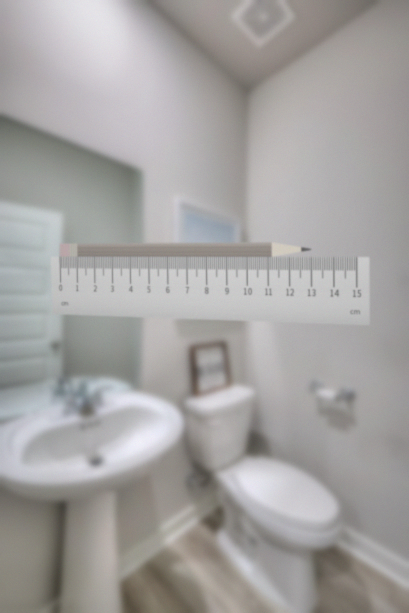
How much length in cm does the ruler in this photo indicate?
13 cm
